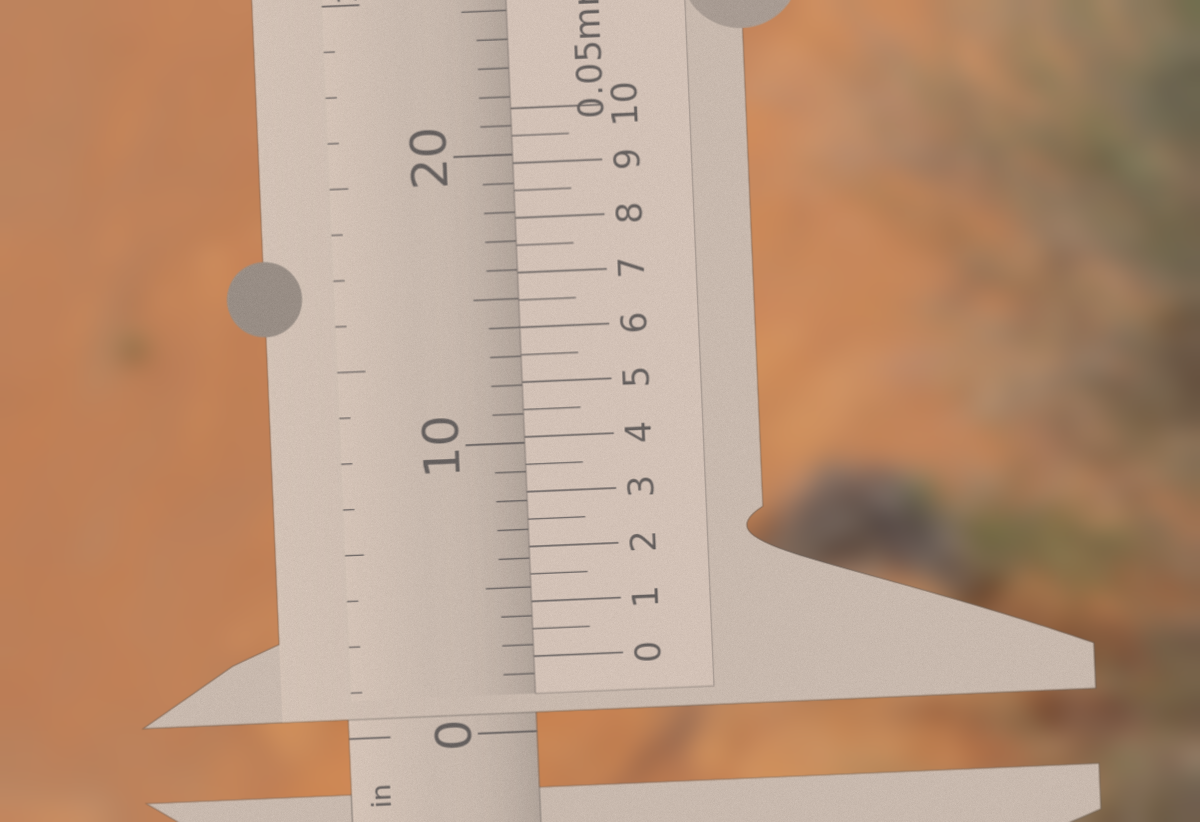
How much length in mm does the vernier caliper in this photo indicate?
2.60 mm
